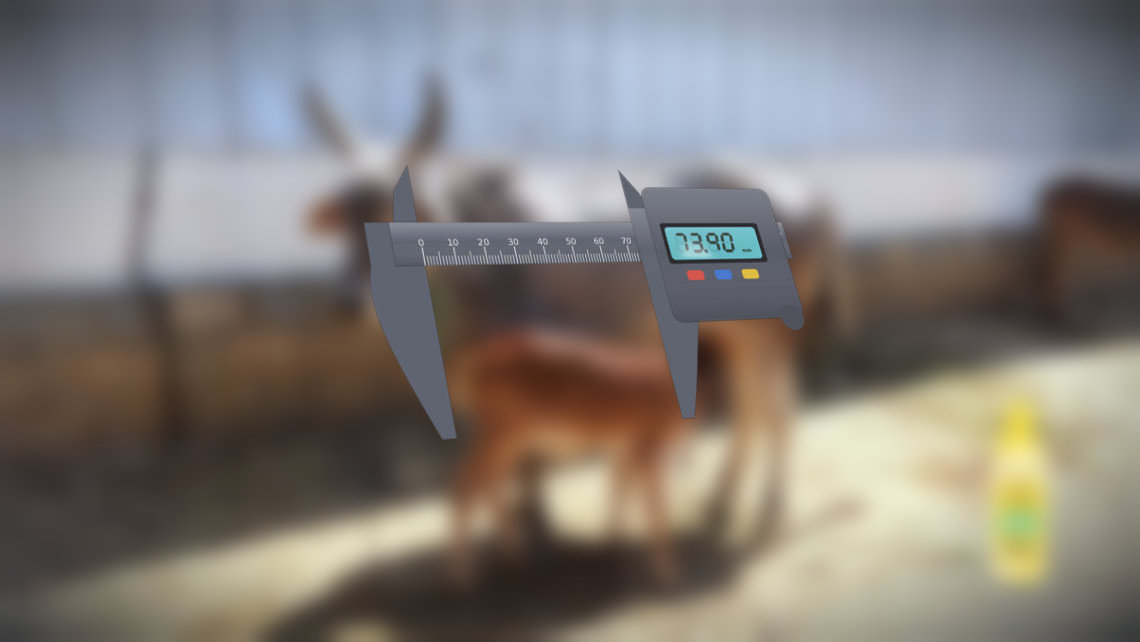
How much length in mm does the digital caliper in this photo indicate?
73.90 mm
